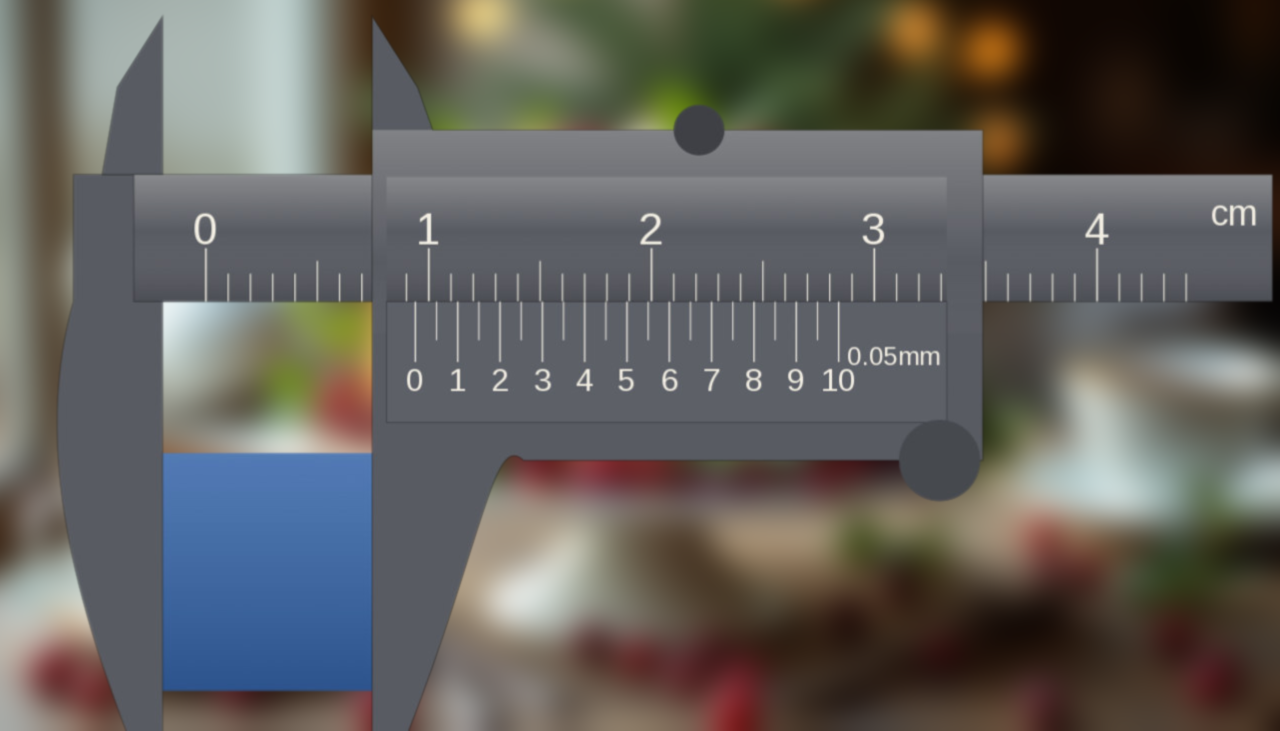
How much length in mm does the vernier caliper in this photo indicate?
9.4 mm
